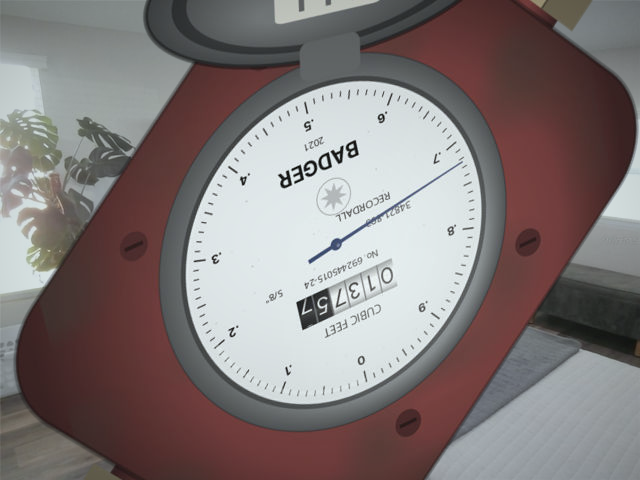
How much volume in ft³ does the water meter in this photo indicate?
13756.72 ft³
